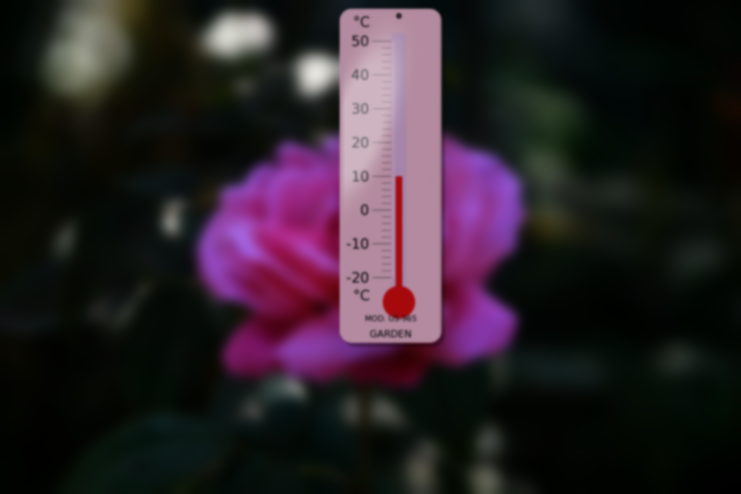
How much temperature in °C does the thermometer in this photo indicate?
10 °C
